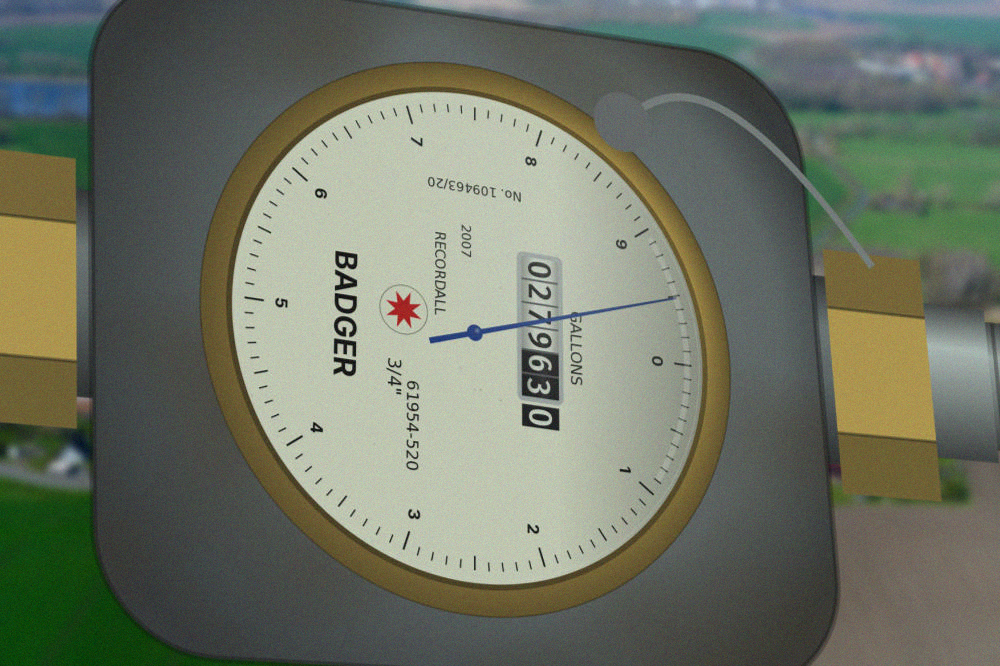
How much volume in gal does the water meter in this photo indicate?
279629.5 gal
